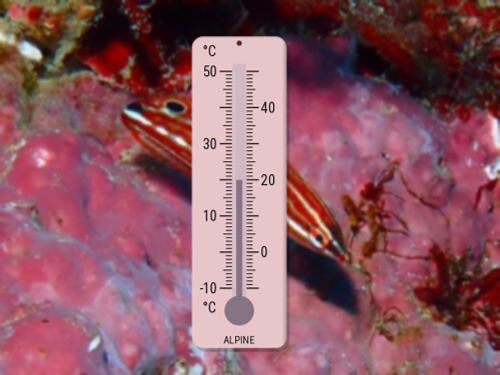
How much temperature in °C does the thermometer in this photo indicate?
20 °C
